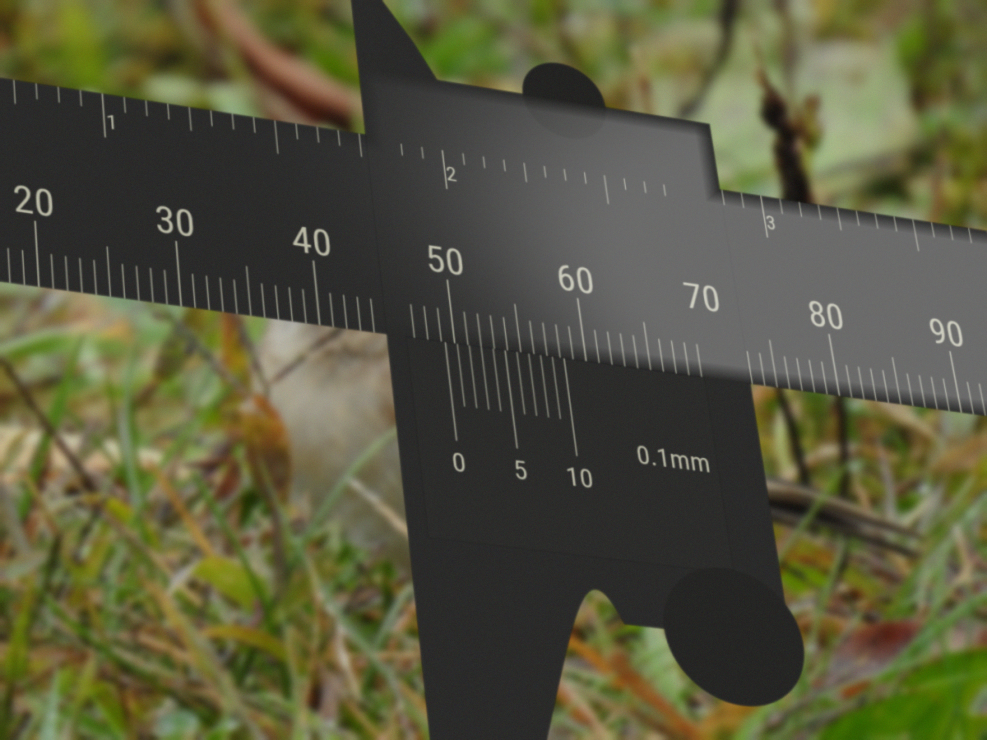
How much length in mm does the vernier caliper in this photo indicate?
49.3 mm
